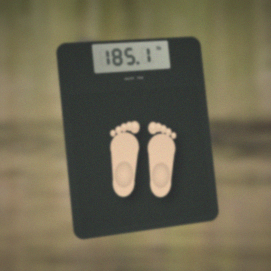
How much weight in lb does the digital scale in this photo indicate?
185.1 lb
